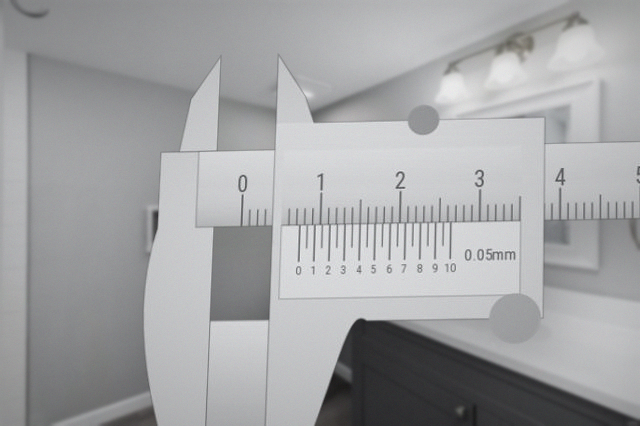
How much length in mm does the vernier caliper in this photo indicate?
7.4 mm
